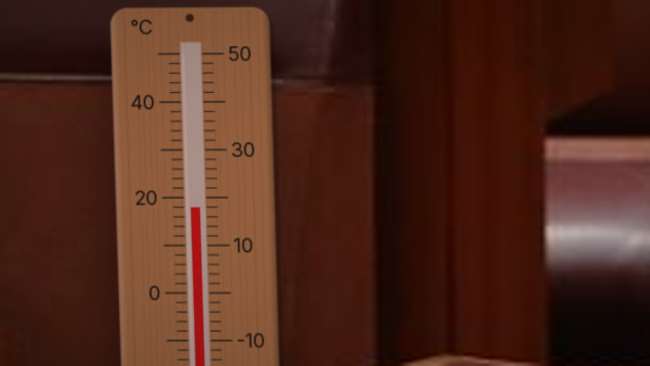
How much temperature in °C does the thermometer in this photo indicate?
18 °C
